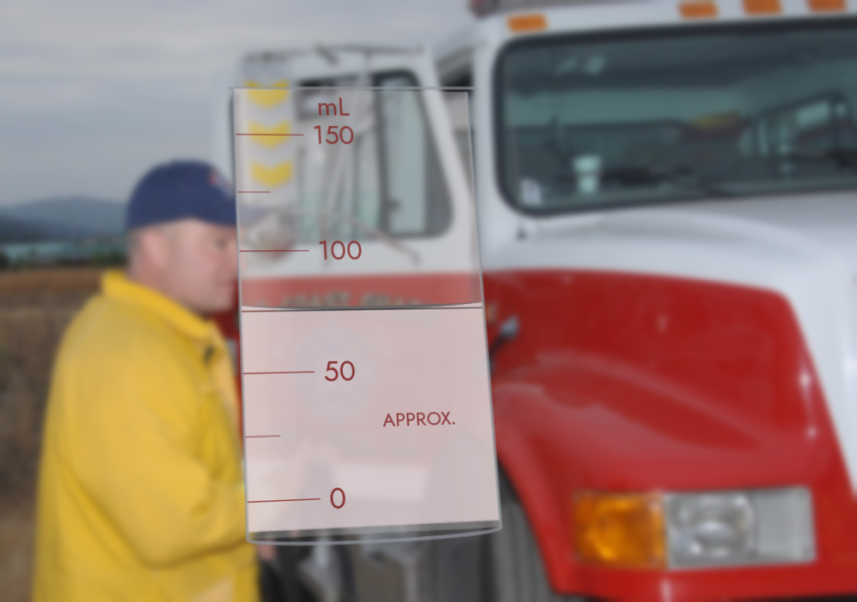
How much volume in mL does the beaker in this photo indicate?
75 mL
